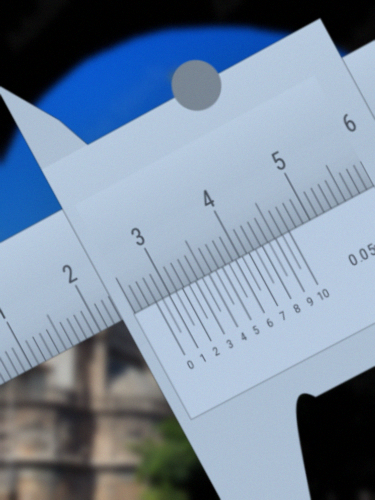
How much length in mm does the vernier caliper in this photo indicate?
28.0 mm
